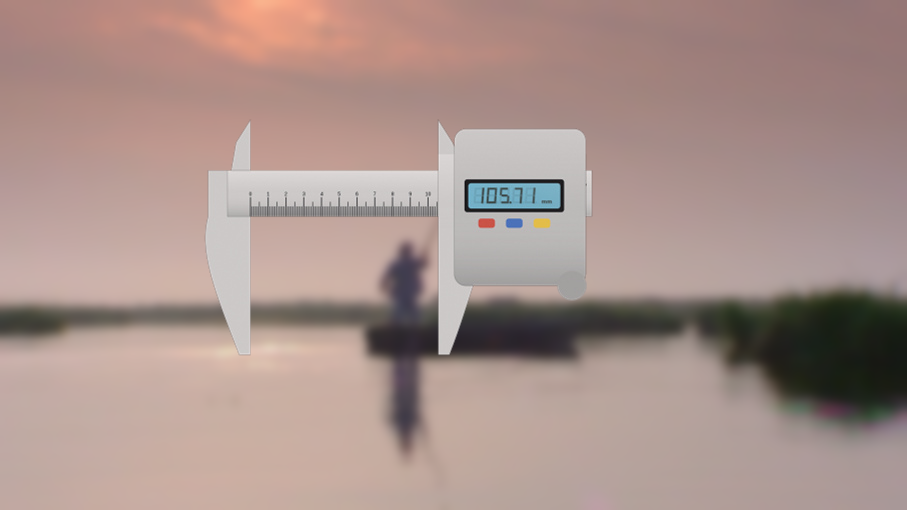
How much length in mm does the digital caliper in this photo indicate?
105.71 mm
